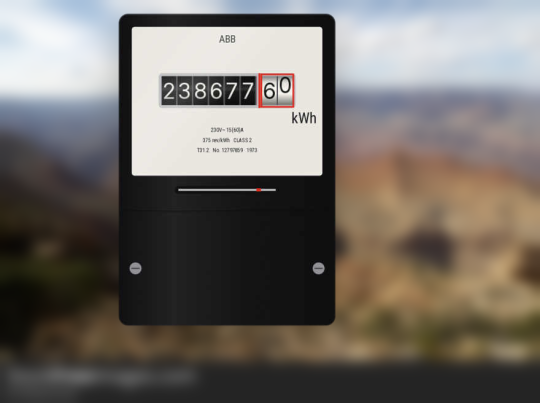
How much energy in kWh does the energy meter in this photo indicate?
238677.60 kWh
